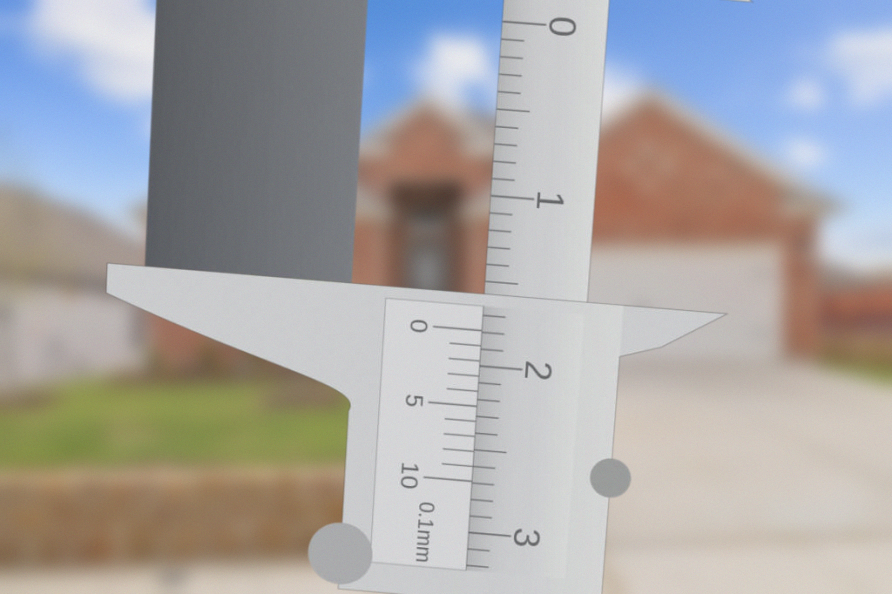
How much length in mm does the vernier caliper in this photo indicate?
17.9 mm
